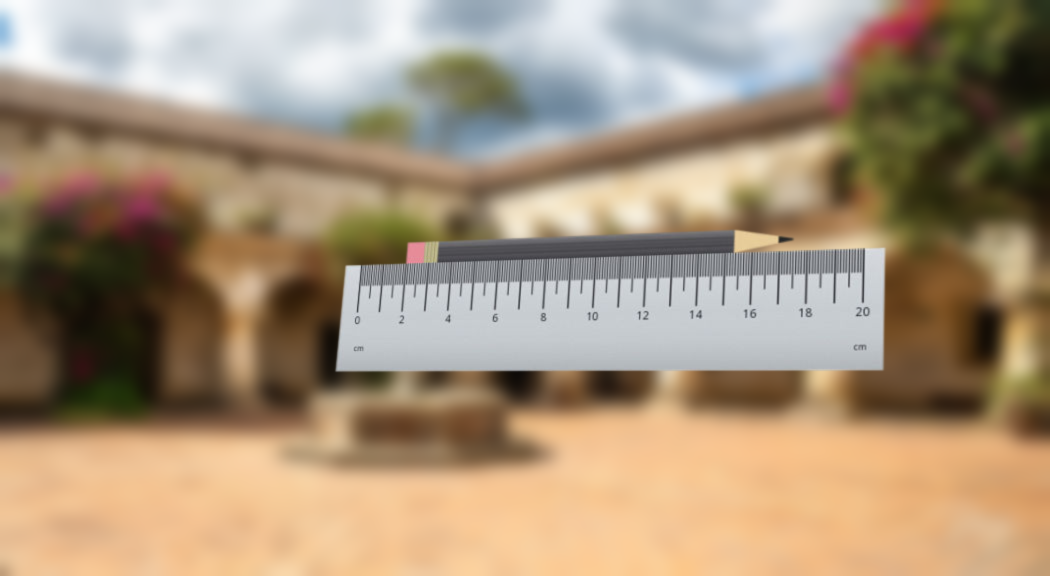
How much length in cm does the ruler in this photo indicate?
15.5 cm
